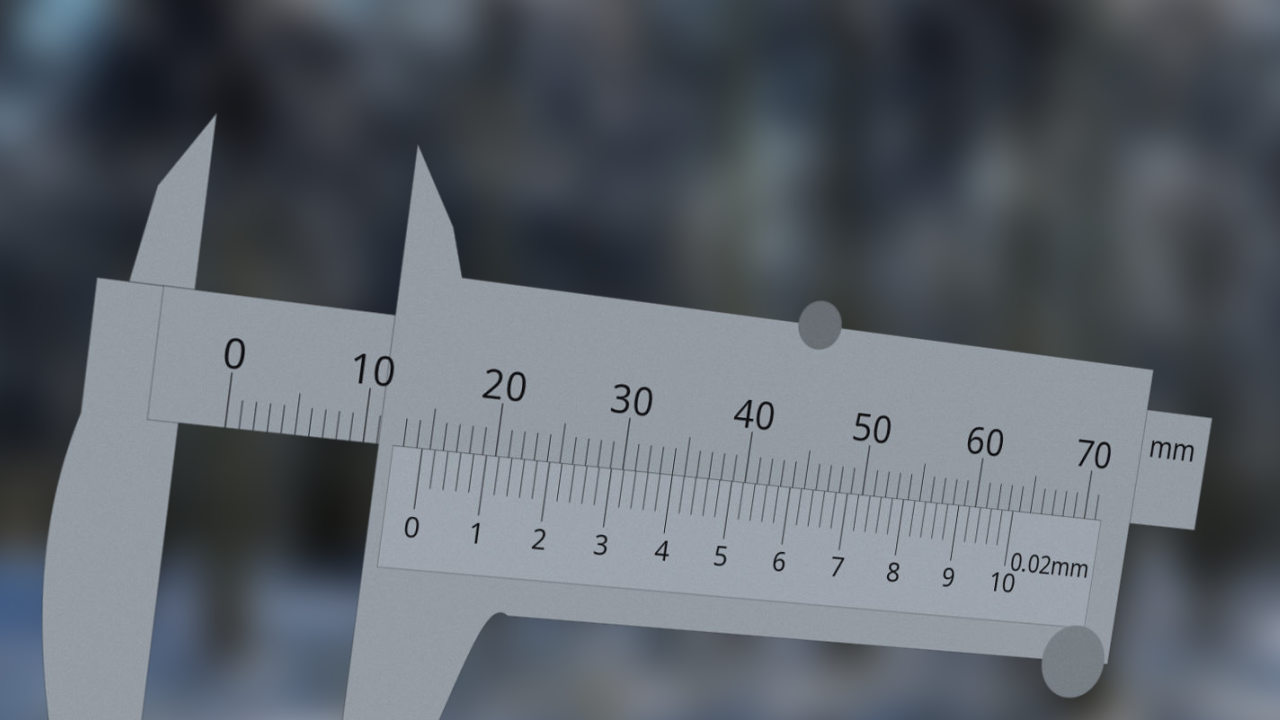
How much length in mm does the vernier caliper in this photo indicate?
14.4 mm
